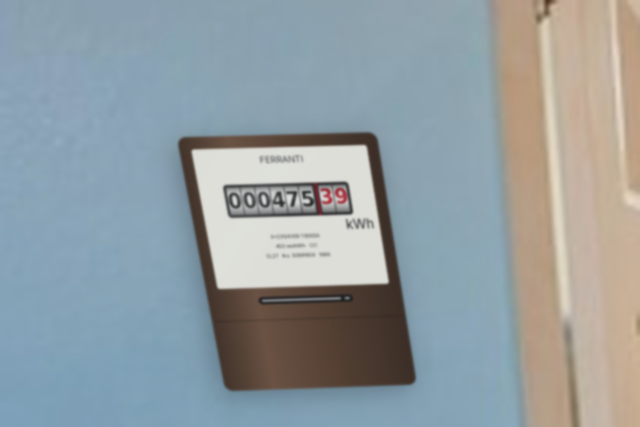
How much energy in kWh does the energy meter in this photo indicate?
475.39 kWh
